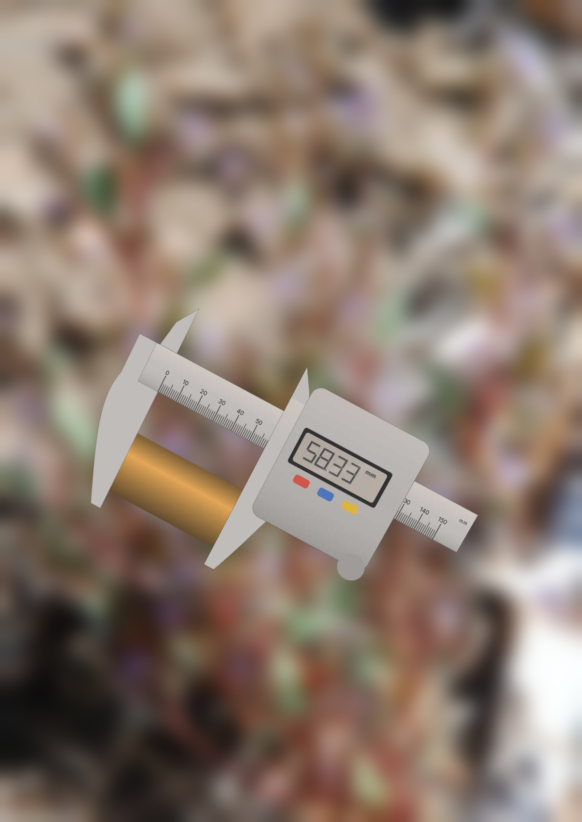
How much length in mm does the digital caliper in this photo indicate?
58.33 mm
